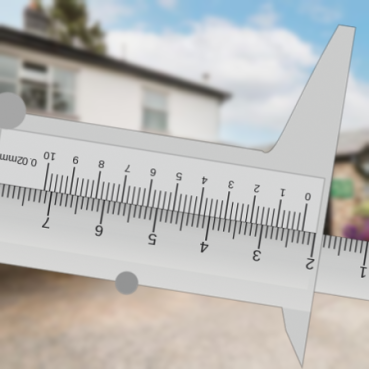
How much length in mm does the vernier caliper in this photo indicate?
22.4 mm
